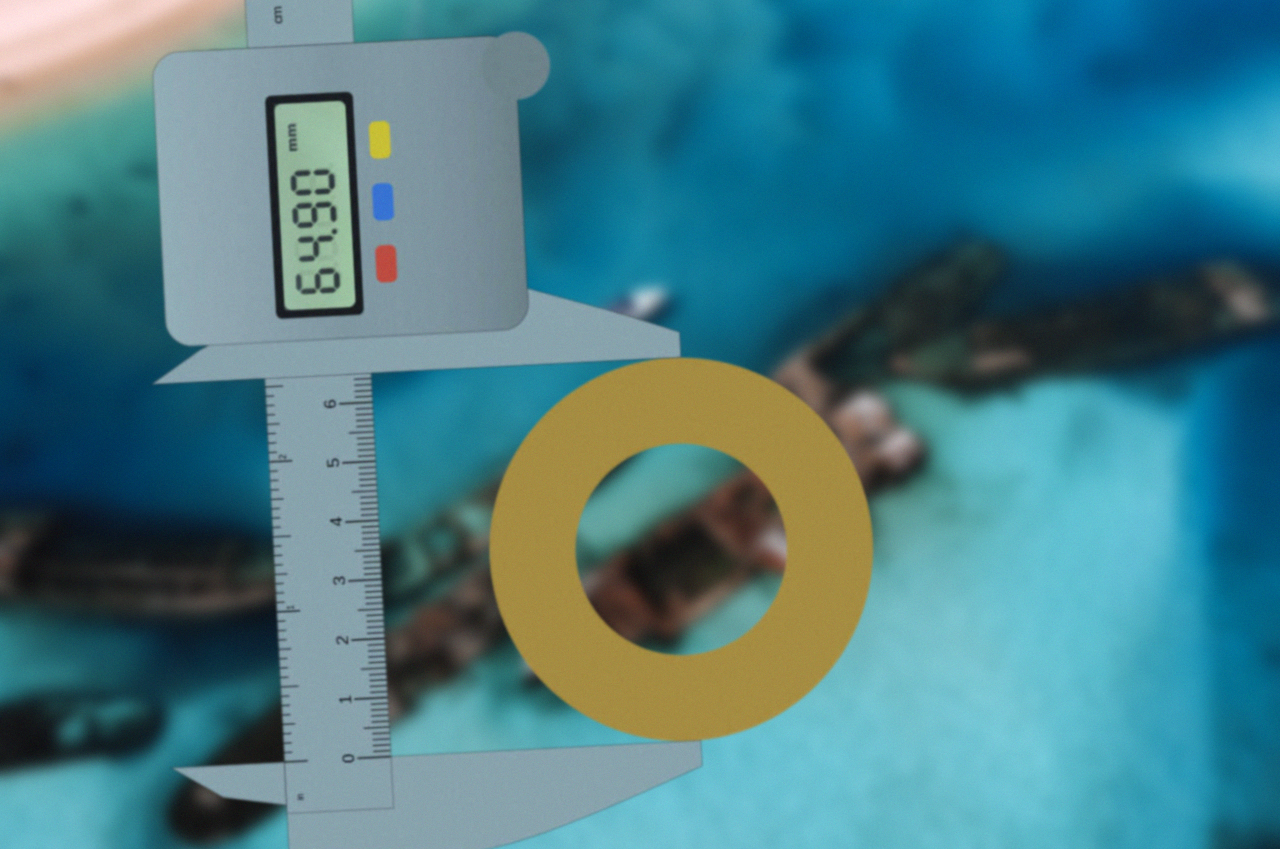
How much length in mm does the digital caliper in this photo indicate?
64.90 mm
